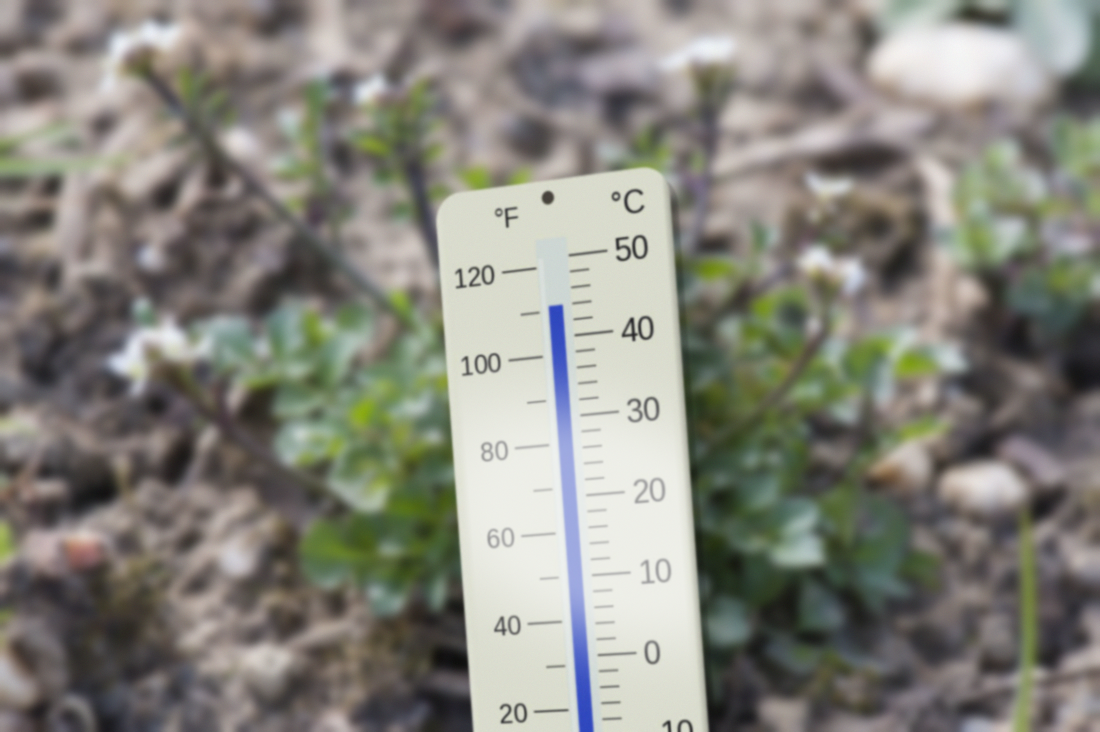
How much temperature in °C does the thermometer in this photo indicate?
44 °C
